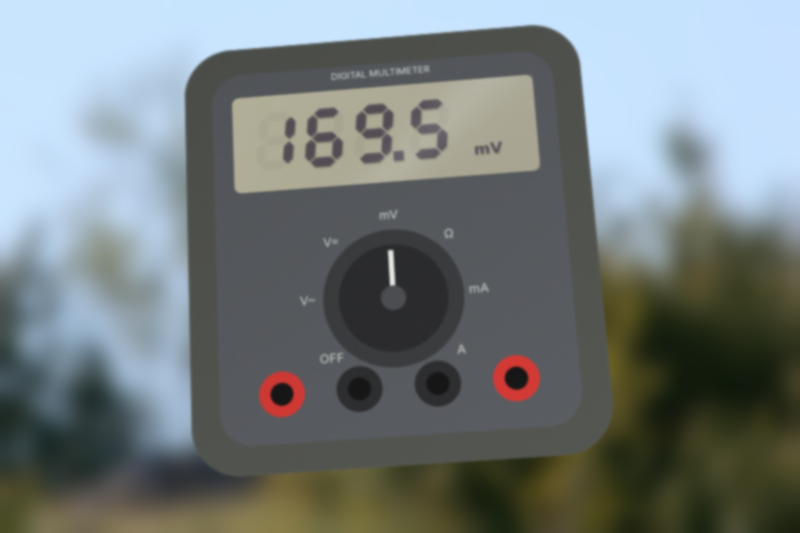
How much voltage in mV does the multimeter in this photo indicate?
169.5 mV
